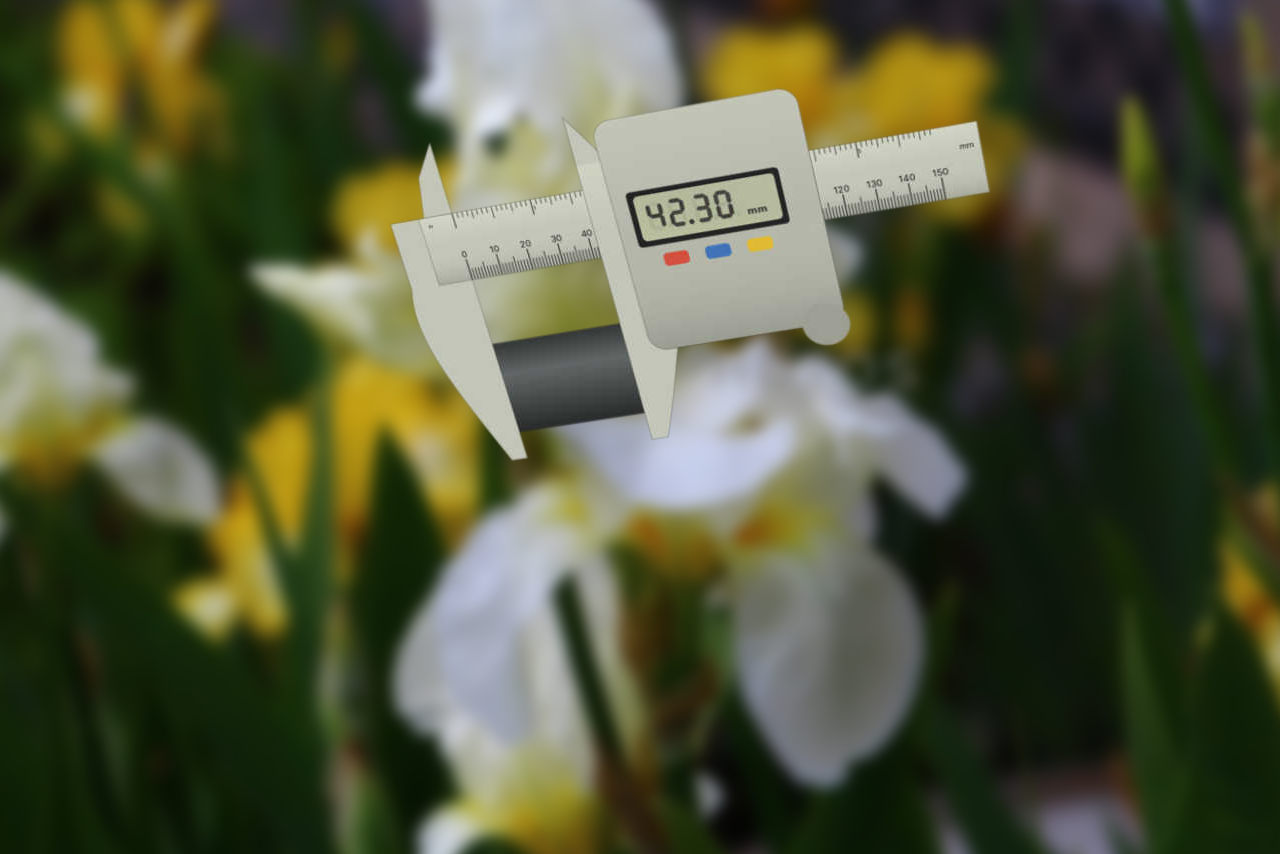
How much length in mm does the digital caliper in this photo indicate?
42.30 mm
